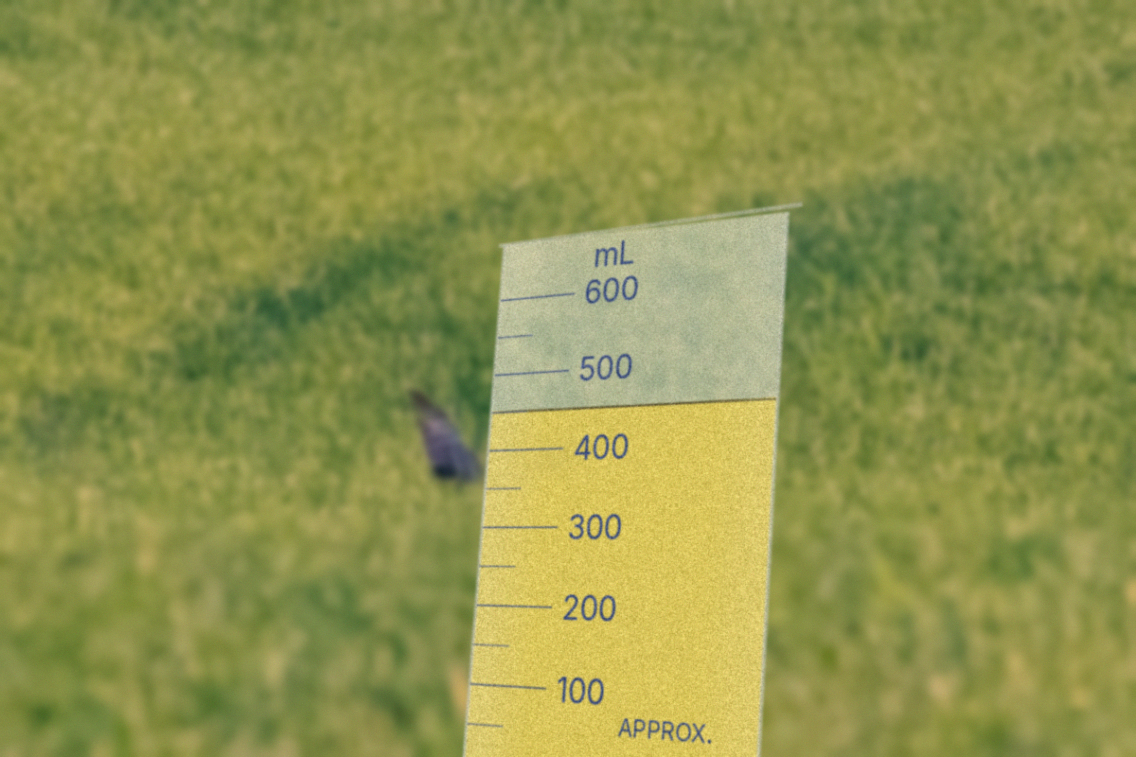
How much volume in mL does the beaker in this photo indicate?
450 mL
